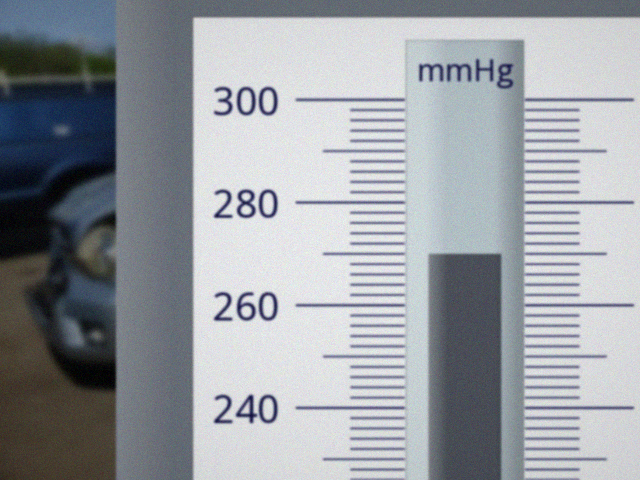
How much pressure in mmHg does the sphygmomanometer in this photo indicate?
270 mmHg
